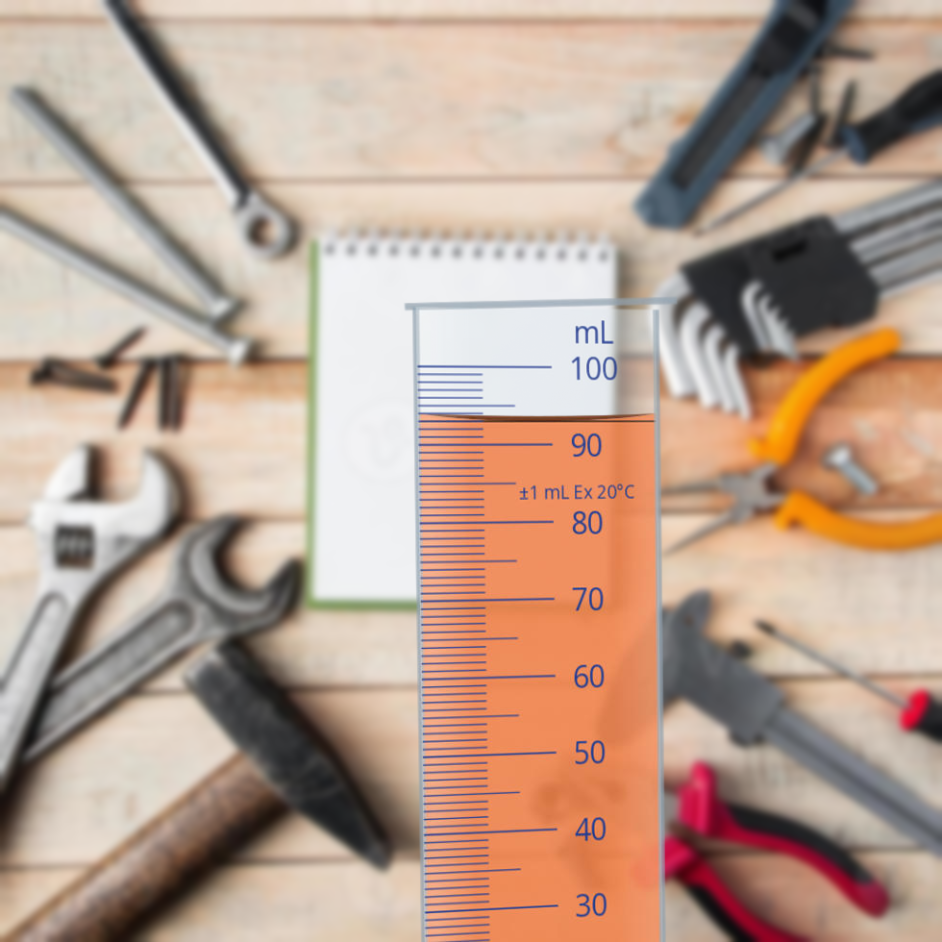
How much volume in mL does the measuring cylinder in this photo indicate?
93 mL
